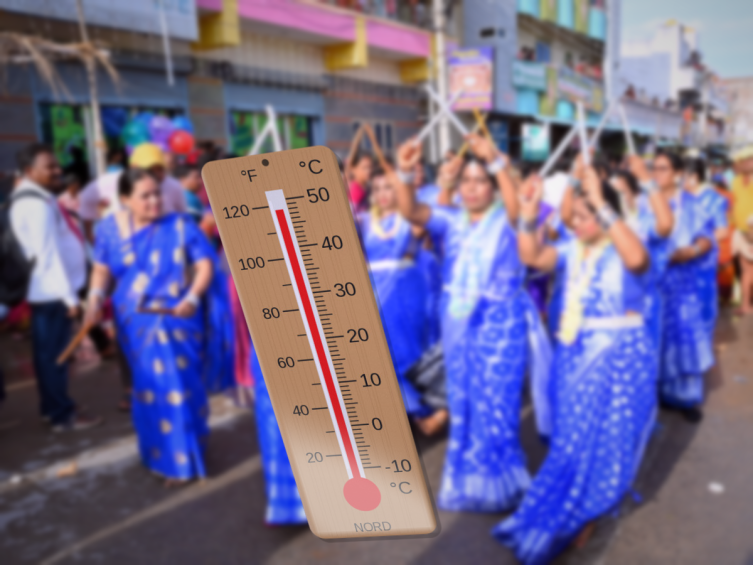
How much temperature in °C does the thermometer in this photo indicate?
48 °C
